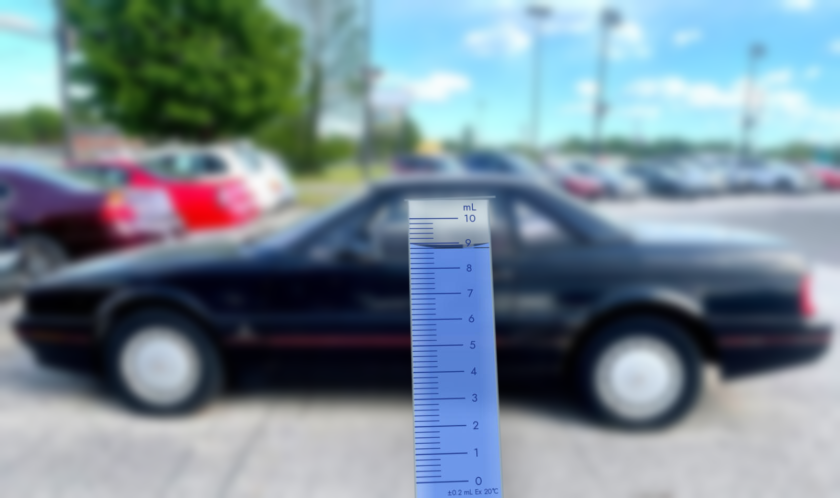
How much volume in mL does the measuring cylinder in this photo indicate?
8.8 mL
